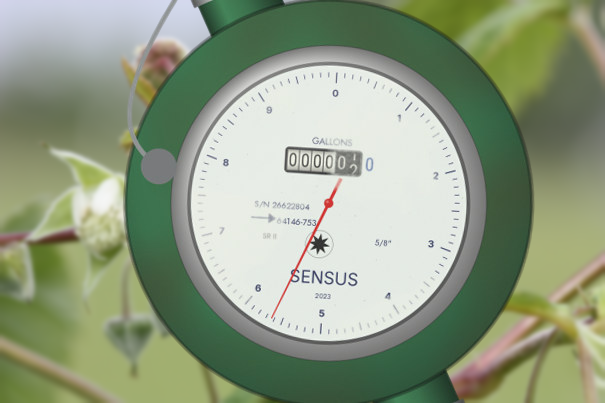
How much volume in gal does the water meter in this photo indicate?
15.6 gal
